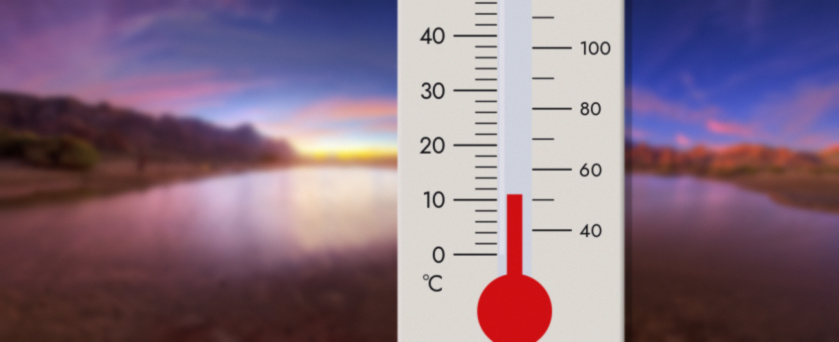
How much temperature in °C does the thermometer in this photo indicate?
11 °C
